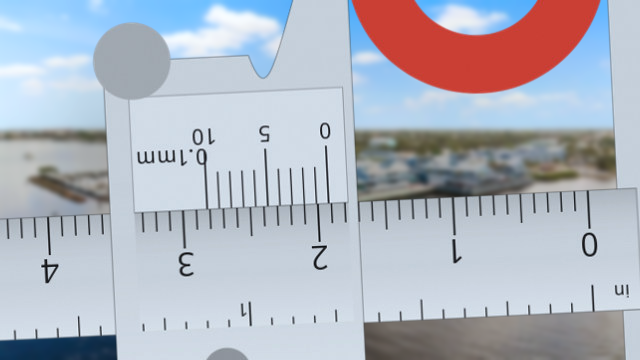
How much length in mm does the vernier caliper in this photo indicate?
19.2 mm
